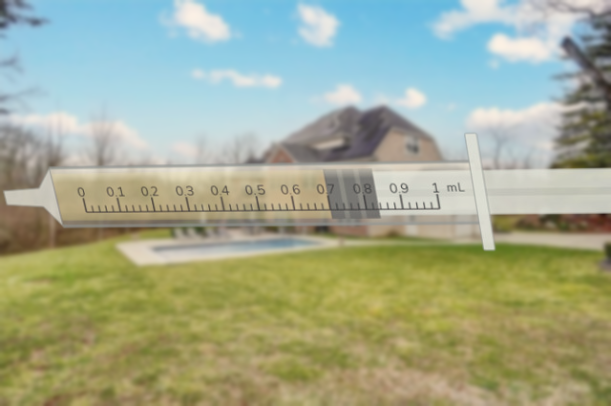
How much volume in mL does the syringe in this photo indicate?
0.7 mL
